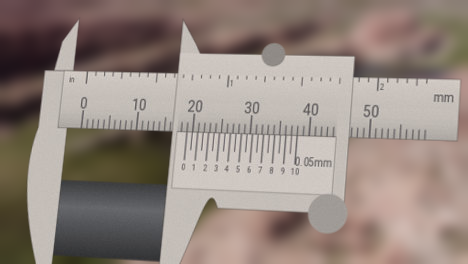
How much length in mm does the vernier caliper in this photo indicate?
19.0 mm
